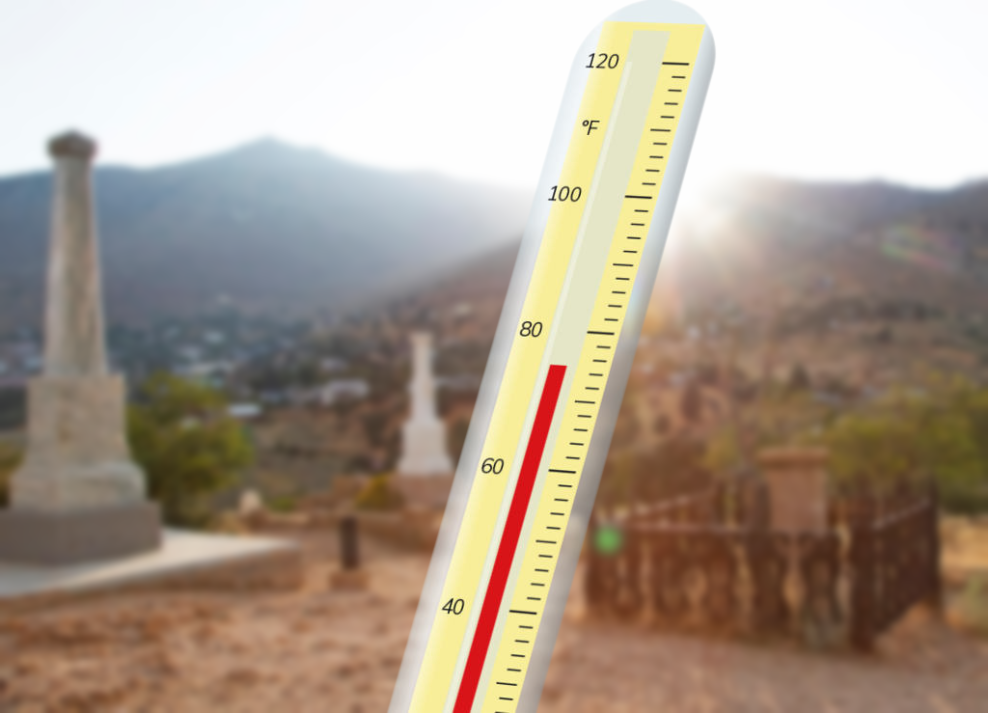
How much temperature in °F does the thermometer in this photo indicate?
75 °F
